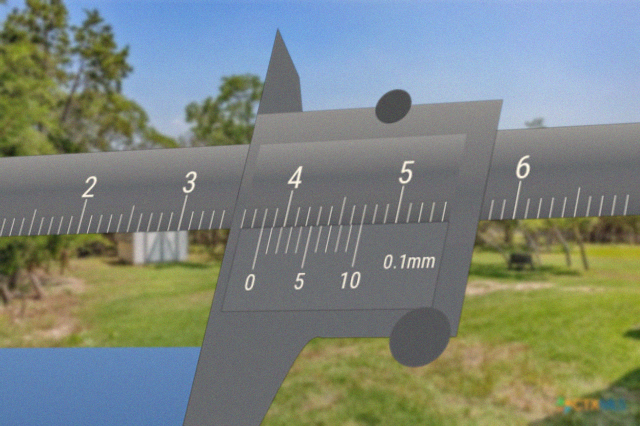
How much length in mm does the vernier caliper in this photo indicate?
38.0 mm
